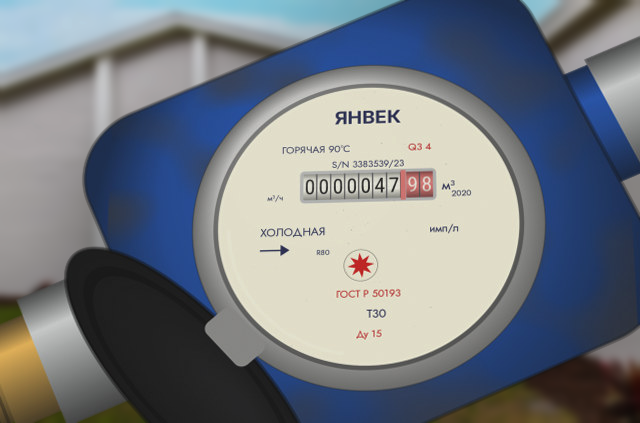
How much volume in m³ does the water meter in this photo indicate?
47.98 m³
